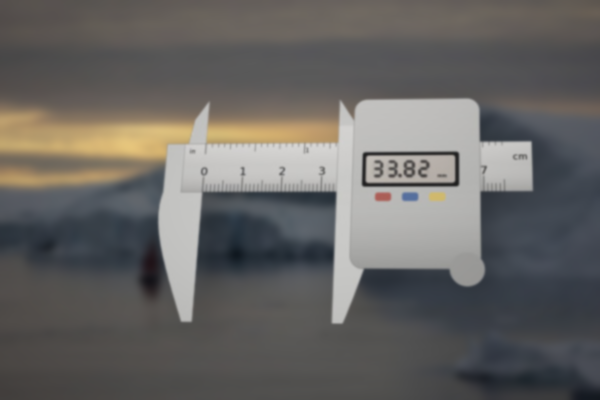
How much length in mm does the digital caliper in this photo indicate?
33.82 mm
